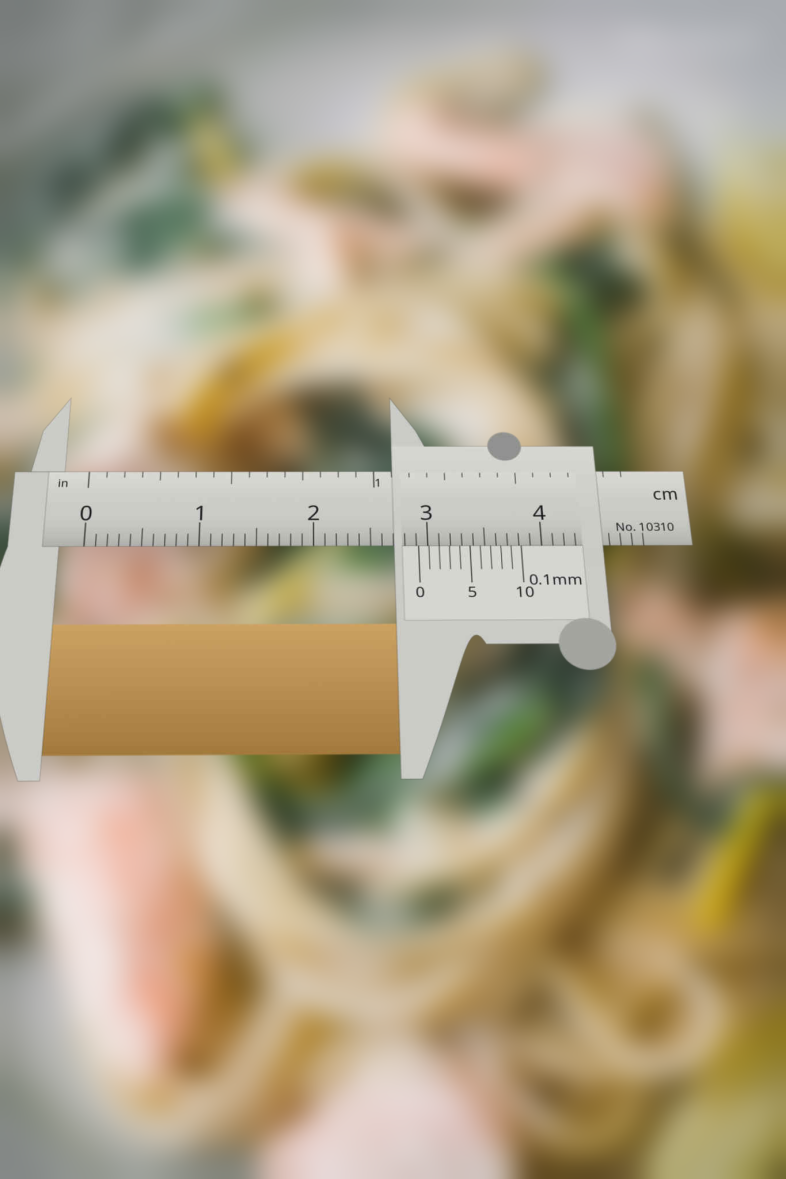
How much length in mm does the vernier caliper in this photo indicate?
29.2 mm
